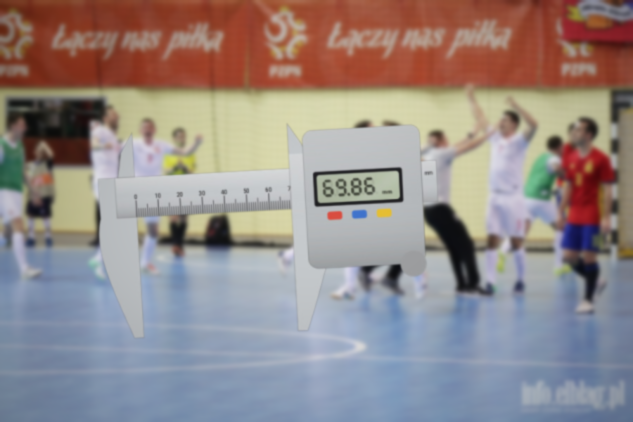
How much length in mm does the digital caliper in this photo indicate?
69.86 mm
